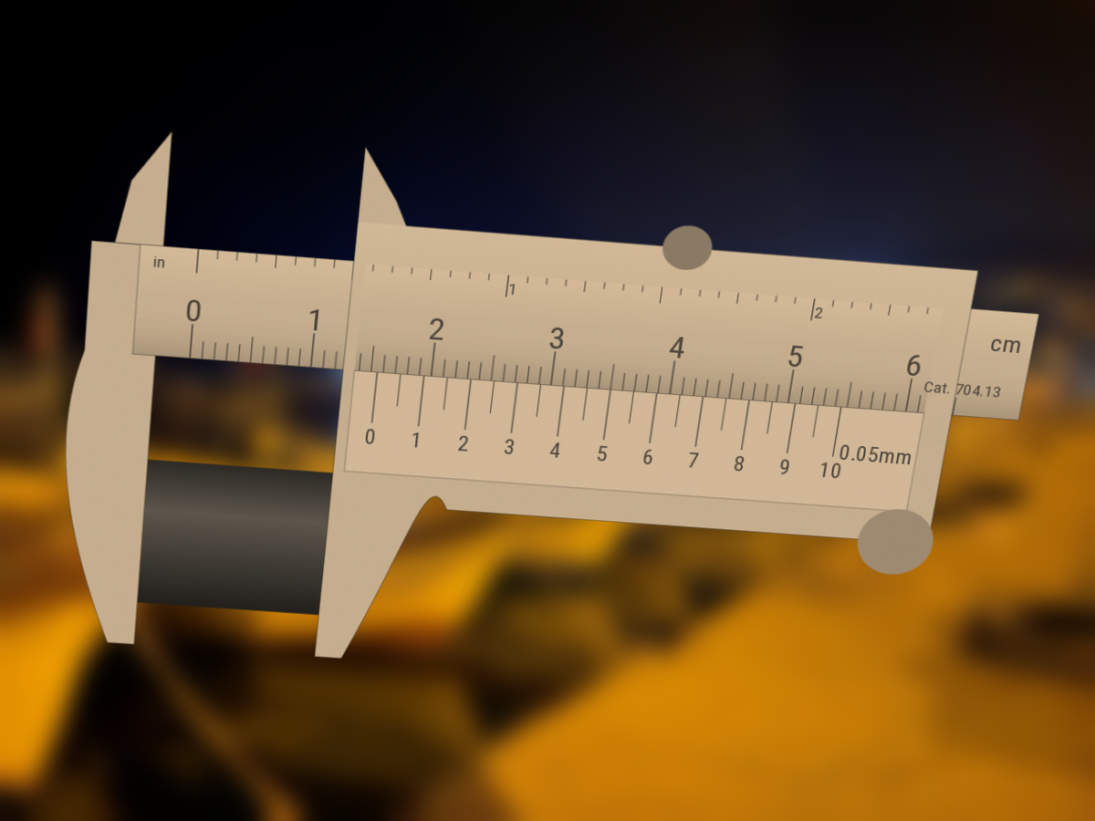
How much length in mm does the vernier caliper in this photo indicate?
15.5 mm
